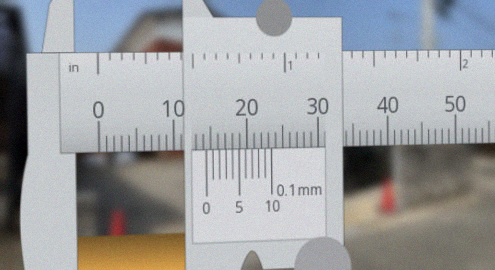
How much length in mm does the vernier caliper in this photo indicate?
14.4 mm
